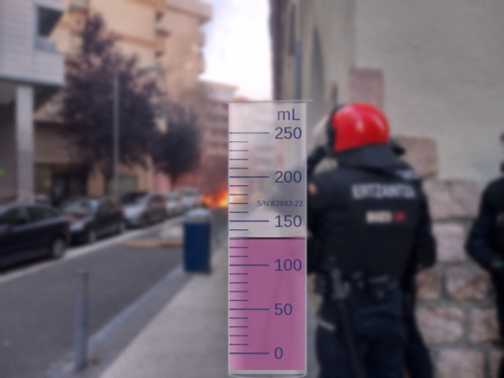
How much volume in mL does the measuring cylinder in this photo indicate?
130 mL
